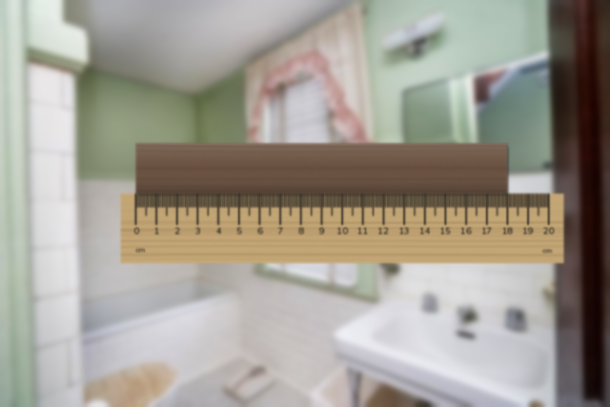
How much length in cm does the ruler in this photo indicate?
18 cm
